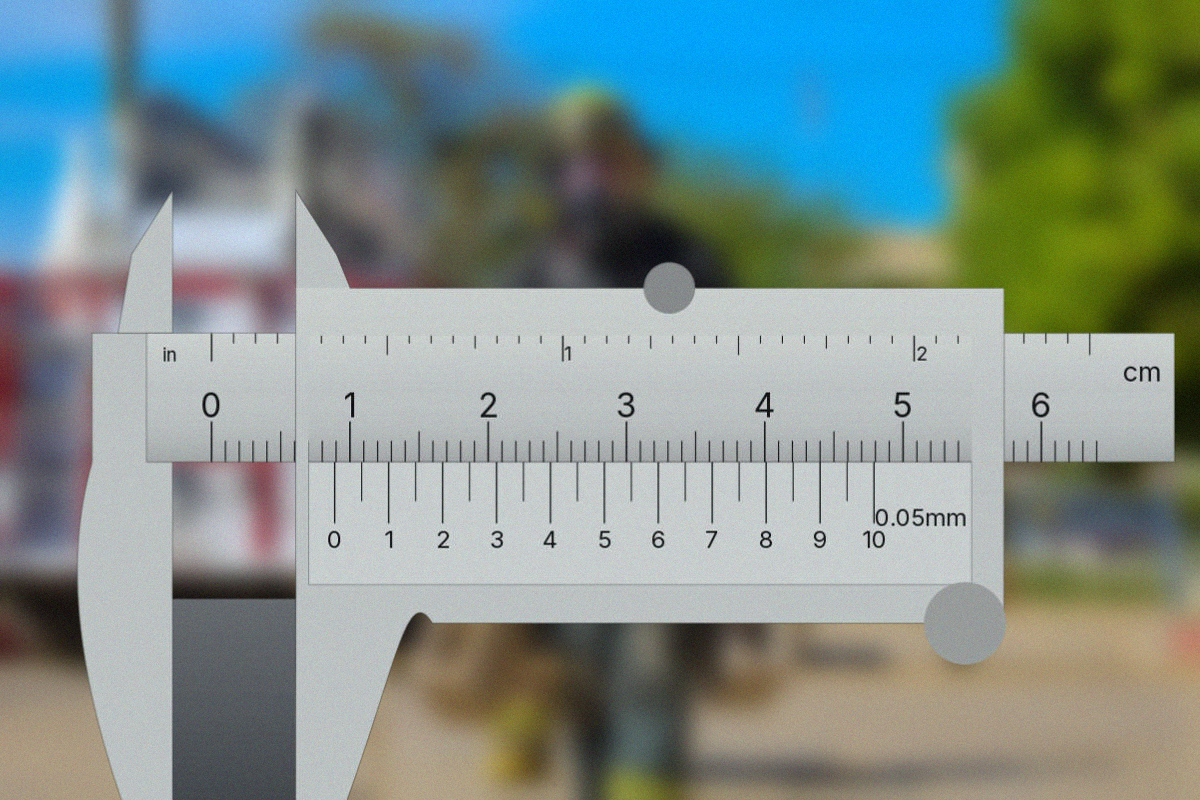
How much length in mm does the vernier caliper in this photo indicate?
8.9 mm
